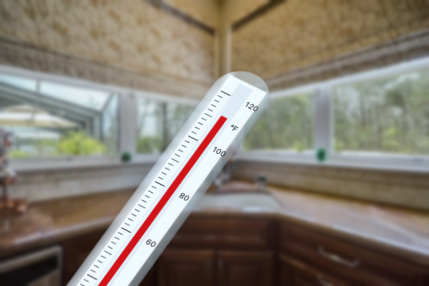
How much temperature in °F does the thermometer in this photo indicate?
112 °F
